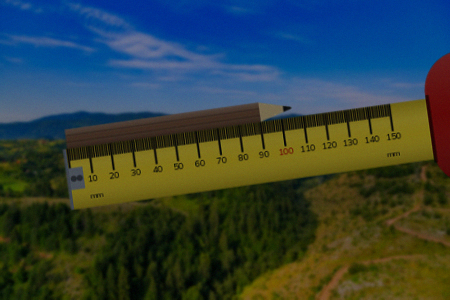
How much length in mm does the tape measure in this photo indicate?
105 mm
